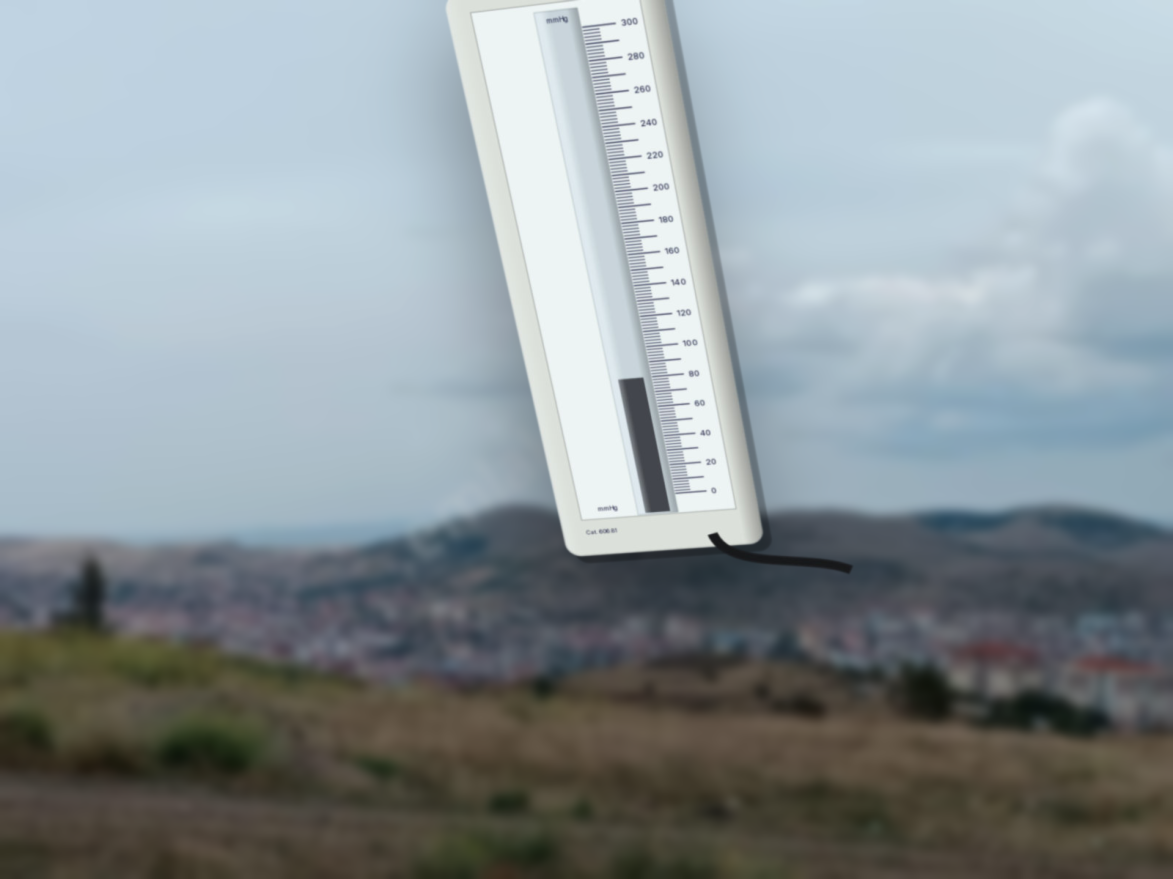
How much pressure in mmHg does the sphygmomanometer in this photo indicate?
80 mmHg
